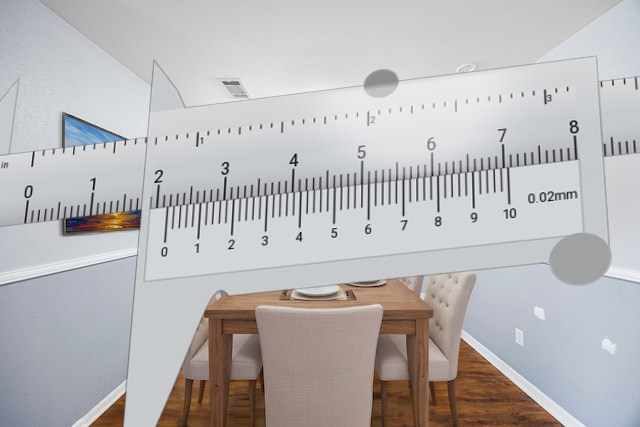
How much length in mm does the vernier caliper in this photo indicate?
21.6 mm
